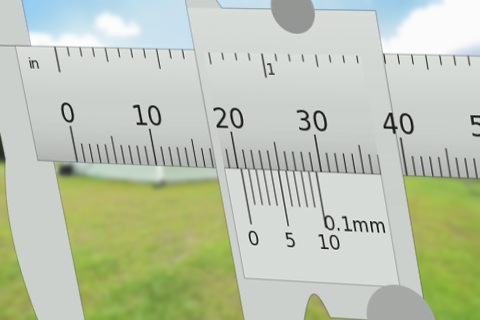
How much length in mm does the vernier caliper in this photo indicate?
20.4 mm
